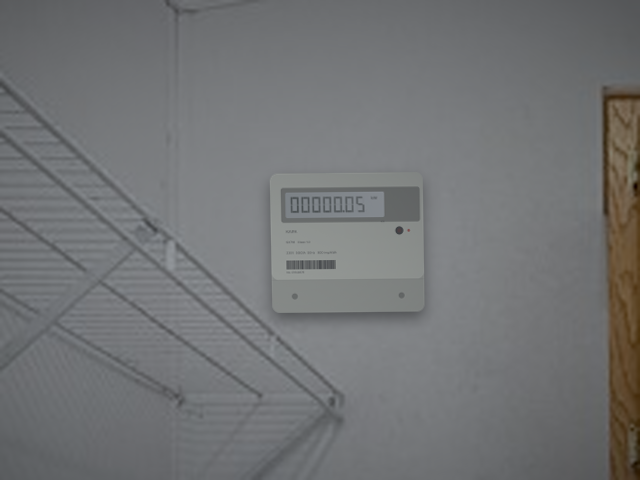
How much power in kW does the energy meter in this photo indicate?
0.05 kW
